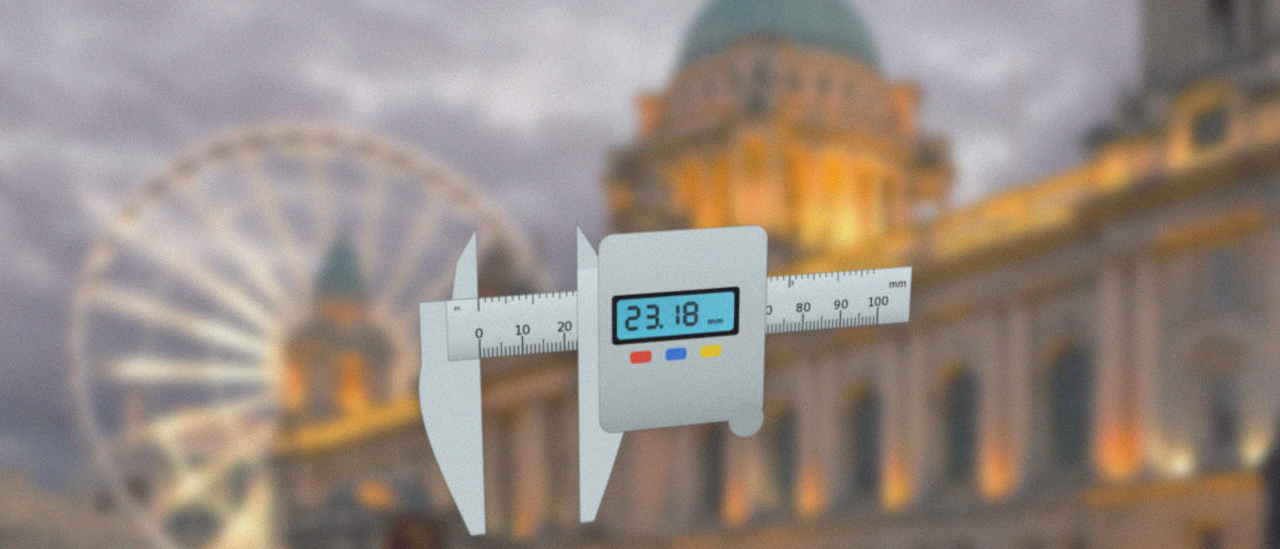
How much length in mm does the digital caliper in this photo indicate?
23.18 mm
